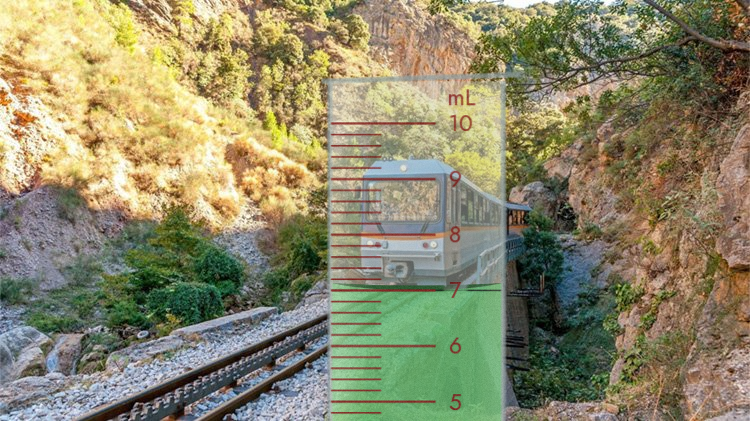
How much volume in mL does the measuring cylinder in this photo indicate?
7 mL
